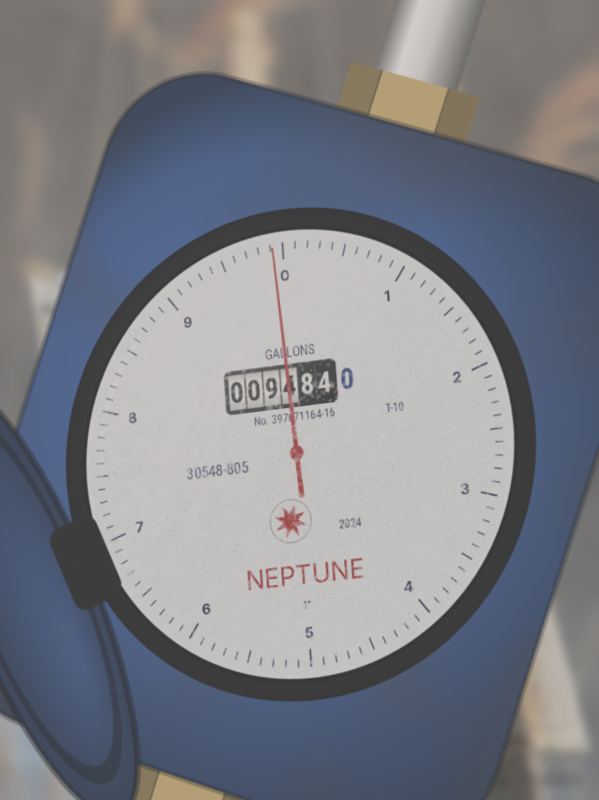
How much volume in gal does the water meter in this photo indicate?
94839.9 gal
